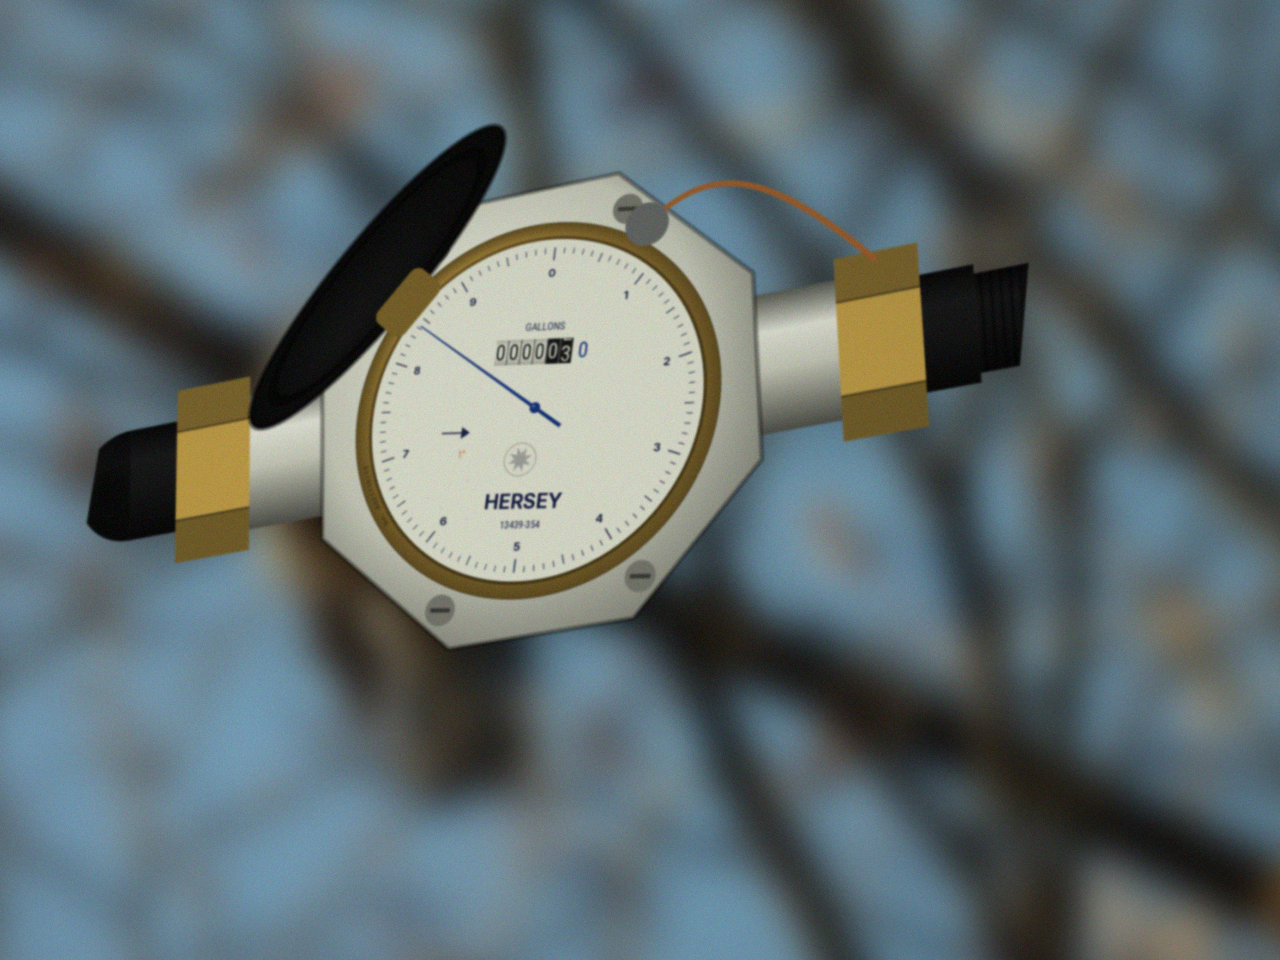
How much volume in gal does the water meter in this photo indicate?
28.4 gal
